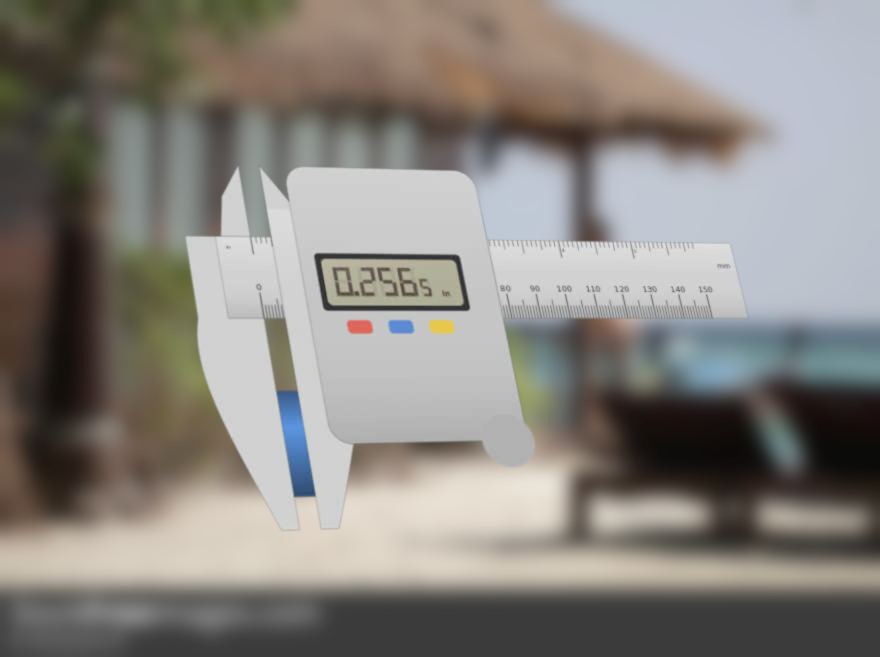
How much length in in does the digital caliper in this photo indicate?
0.2565 in
